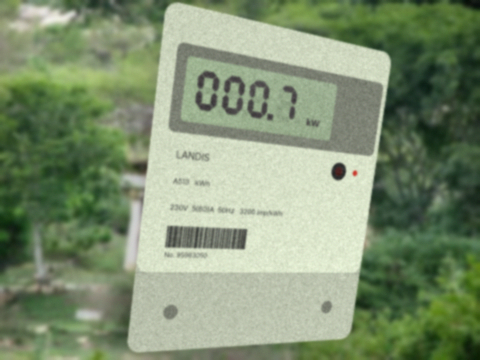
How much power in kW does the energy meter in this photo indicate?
0.7 kW
